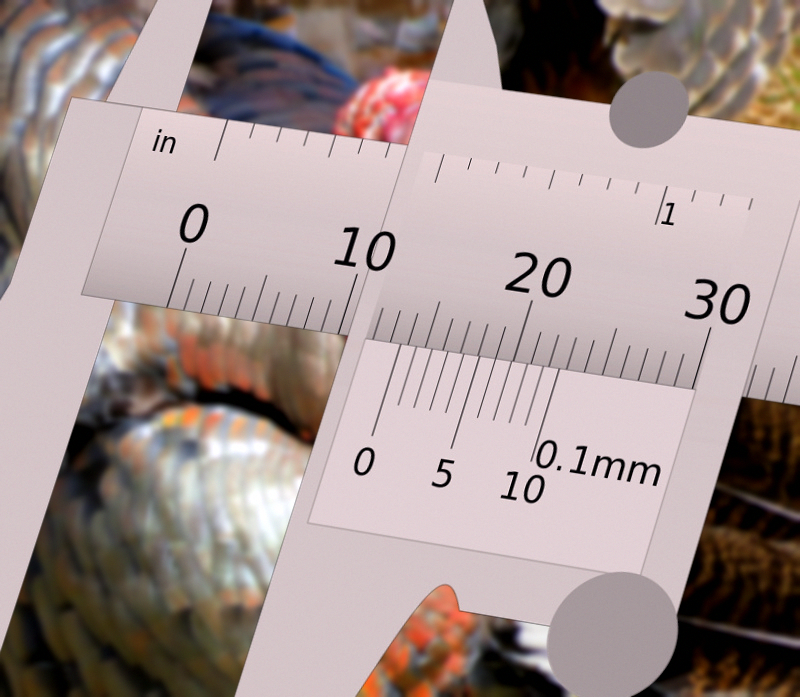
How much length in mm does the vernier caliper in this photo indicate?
13.6 mm
